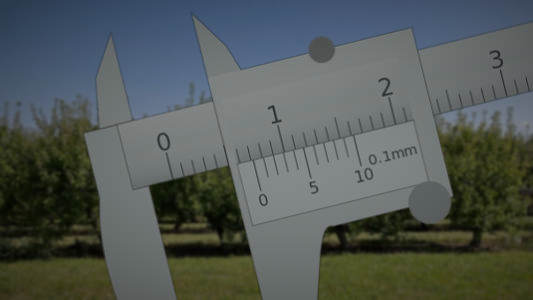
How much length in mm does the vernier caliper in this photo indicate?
7.2 mm
